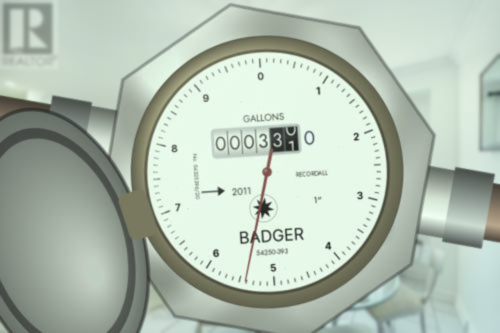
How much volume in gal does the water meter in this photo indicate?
3305.4 gal
